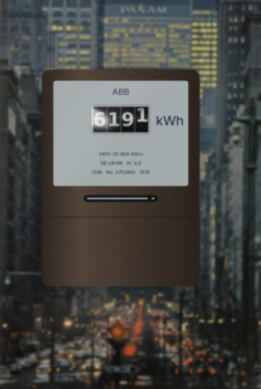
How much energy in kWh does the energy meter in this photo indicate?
6191 kWh
